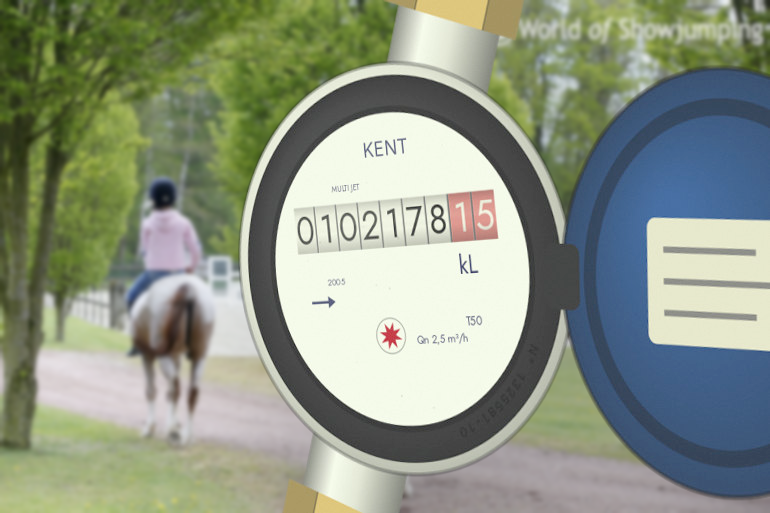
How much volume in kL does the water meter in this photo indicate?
102178.15 kL
